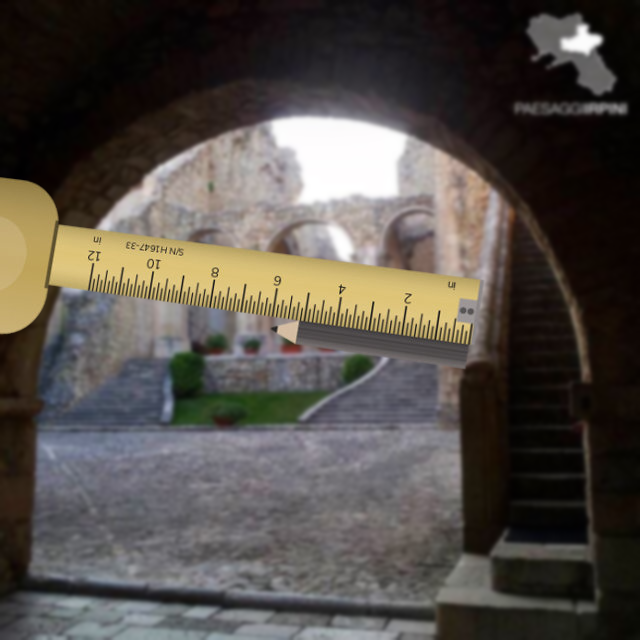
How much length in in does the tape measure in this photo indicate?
6 in
